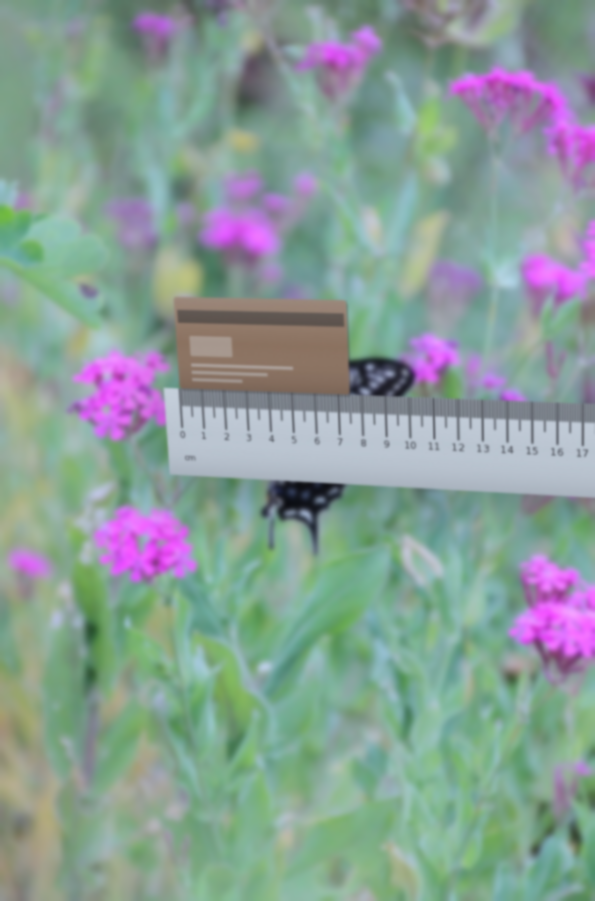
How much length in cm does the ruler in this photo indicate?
7.5 cm
